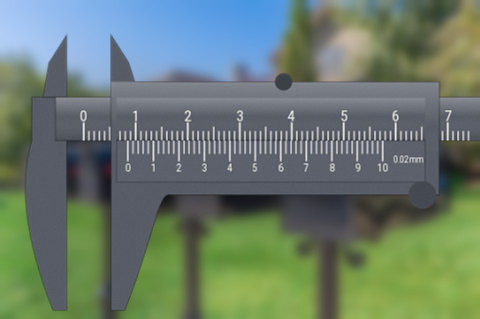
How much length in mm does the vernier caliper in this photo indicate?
8.5 mm
